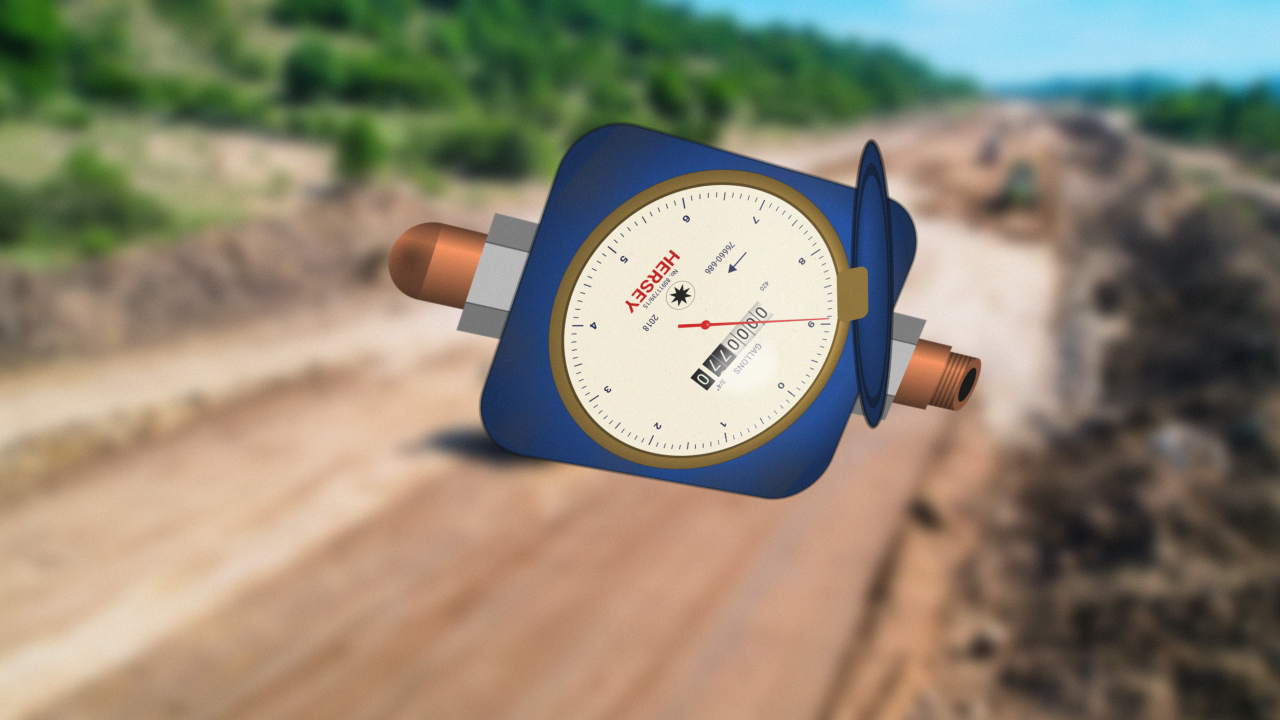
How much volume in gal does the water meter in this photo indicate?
768.9 gal
